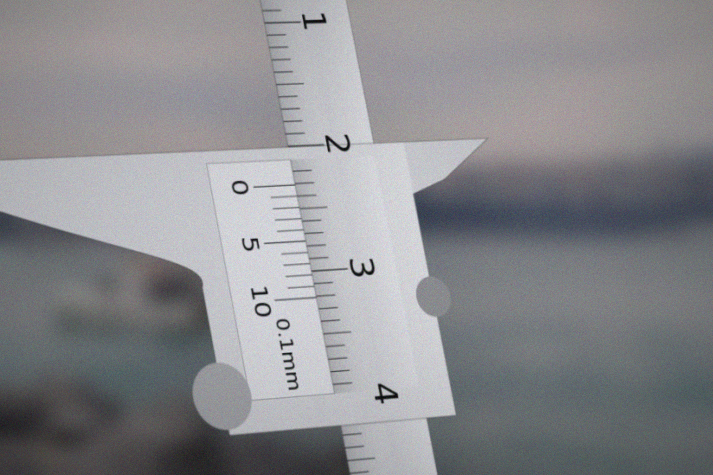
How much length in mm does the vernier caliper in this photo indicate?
23.1 mm
